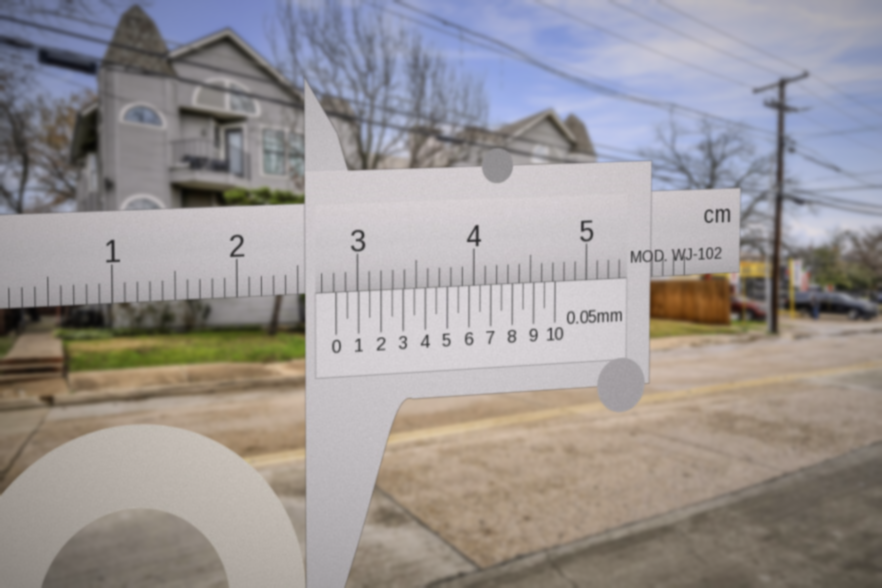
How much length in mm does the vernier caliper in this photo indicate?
28.2 mm
